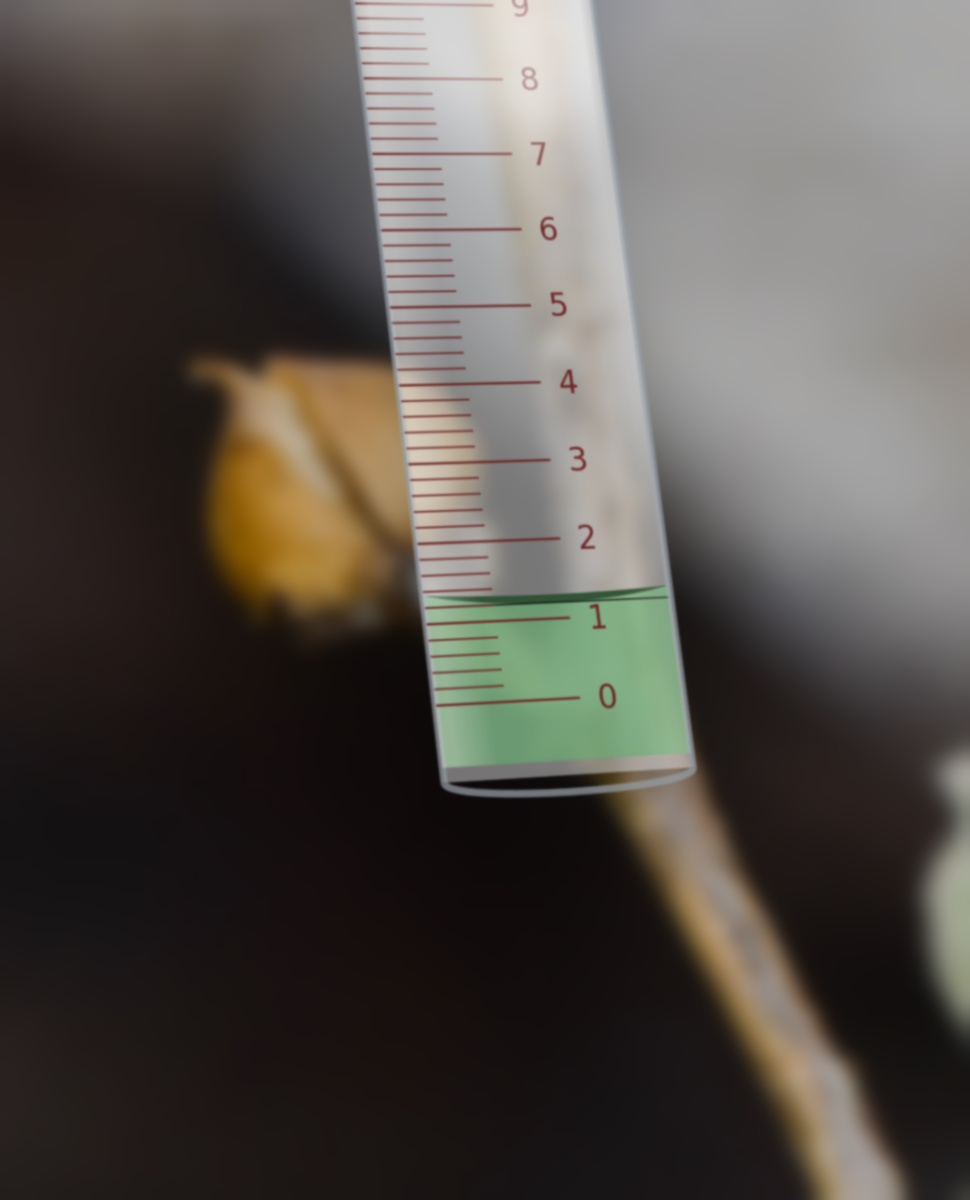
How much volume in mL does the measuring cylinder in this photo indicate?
1.2 mL
